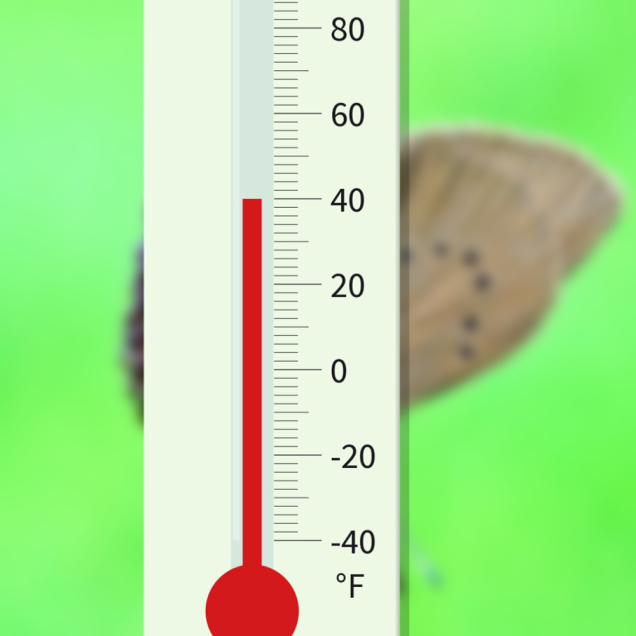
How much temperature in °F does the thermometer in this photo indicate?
40 °F
